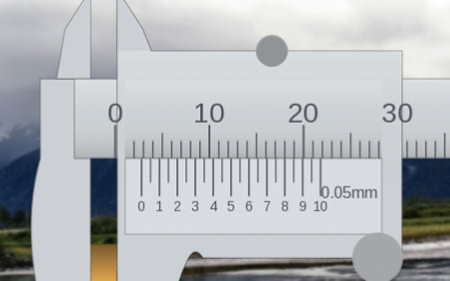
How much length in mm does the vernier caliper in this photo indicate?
2.8 mm
